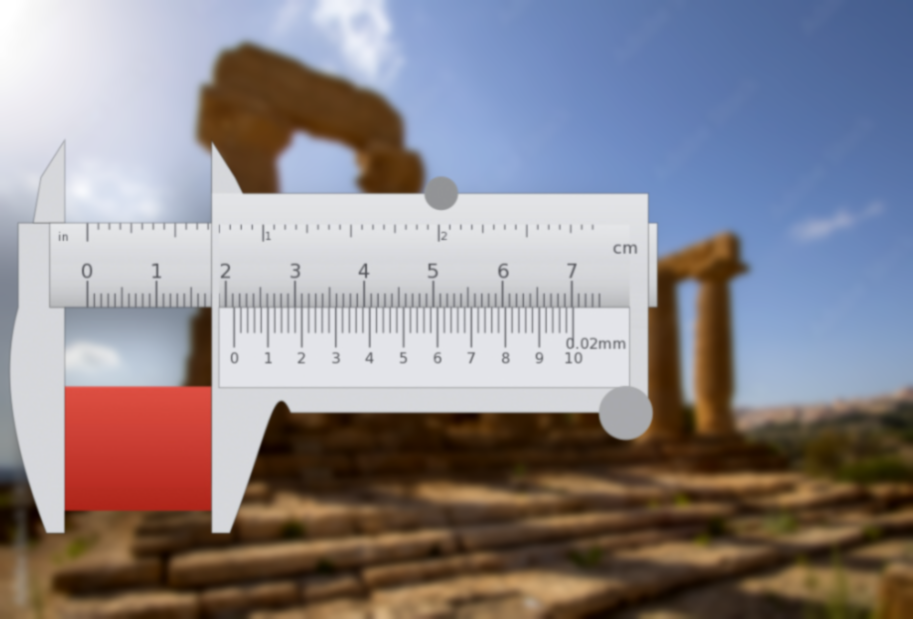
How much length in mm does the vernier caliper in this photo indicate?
21.2 mm
